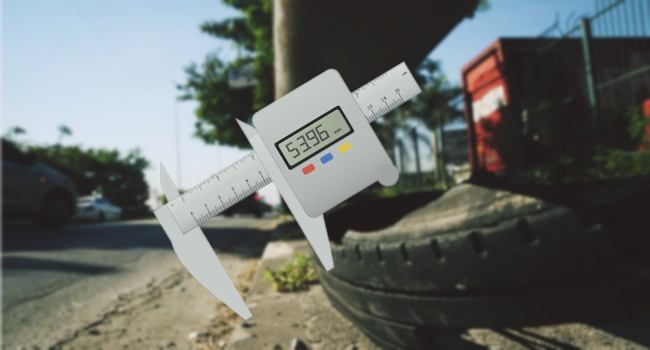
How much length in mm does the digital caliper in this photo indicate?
53.96 mm
